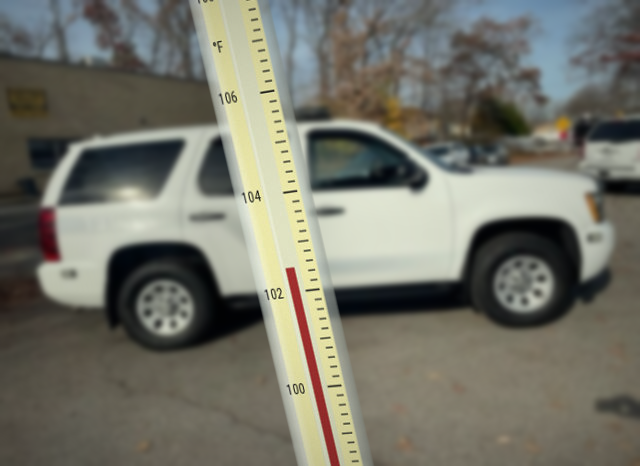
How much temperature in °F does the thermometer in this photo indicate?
102.5 °F
